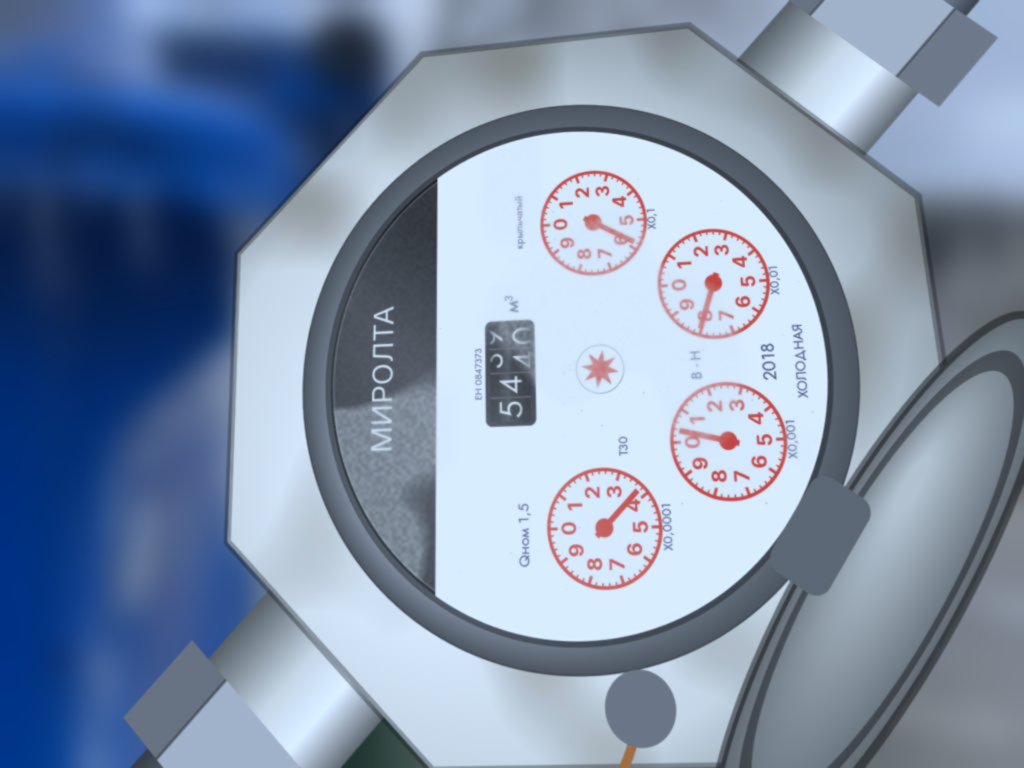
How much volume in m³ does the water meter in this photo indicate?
5439.5803 m³
